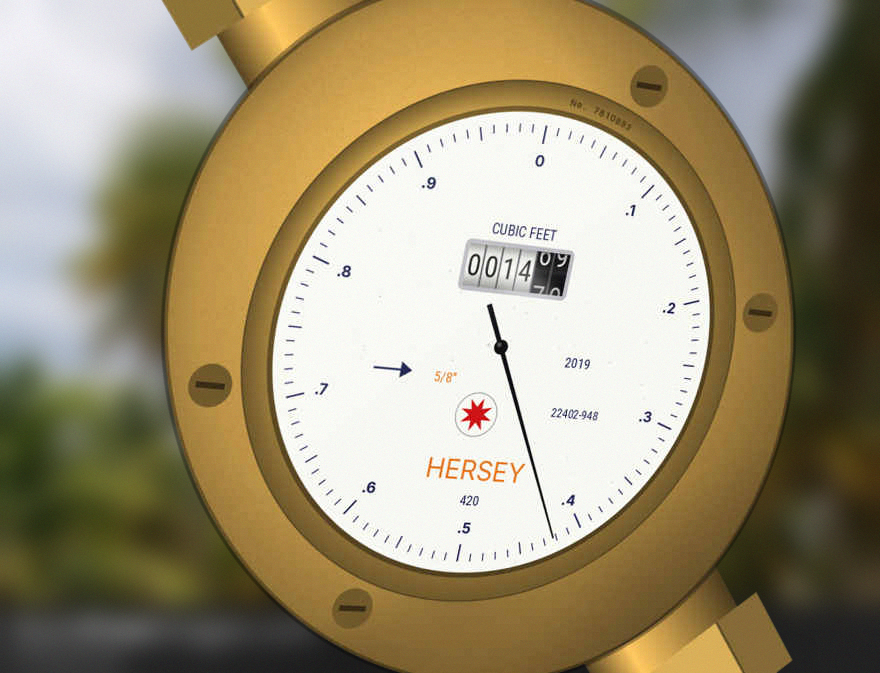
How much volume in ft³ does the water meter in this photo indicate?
1469.42 ft³
